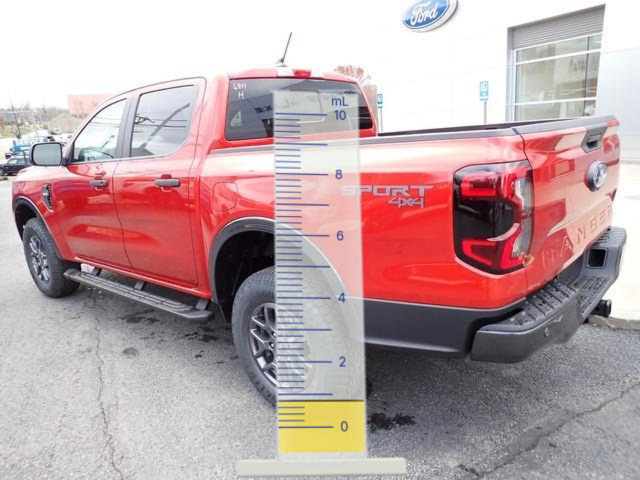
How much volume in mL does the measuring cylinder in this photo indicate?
0.8 mL
